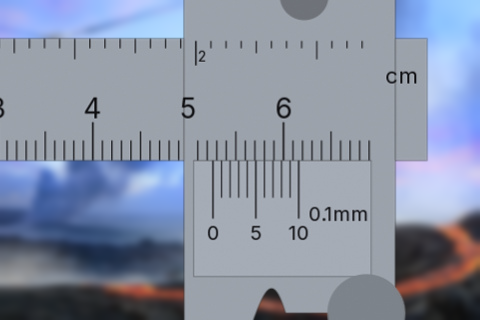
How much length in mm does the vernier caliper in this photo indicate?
52.6 mm
